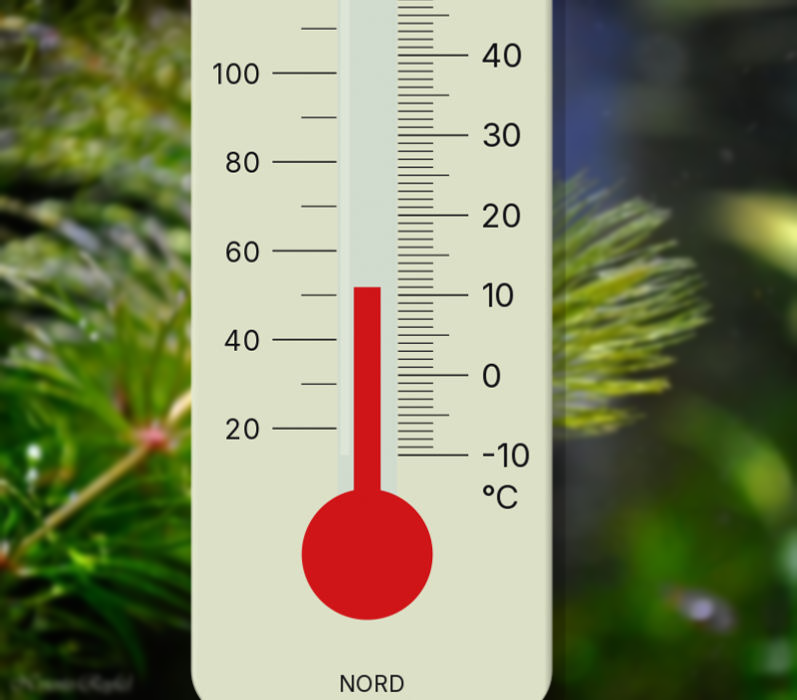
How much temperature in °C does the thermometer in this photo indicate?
11 °C
